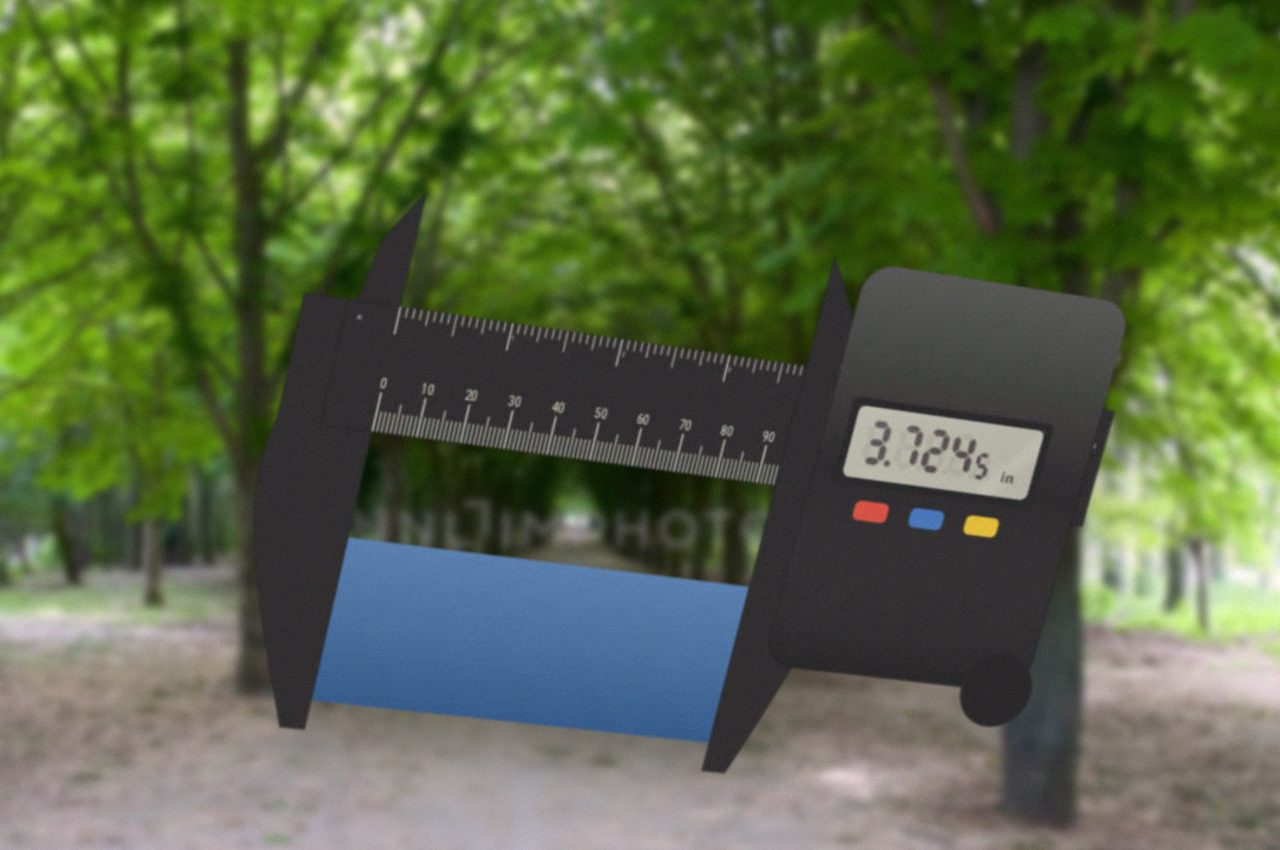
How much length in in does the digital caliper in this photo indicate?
3.7245 in
